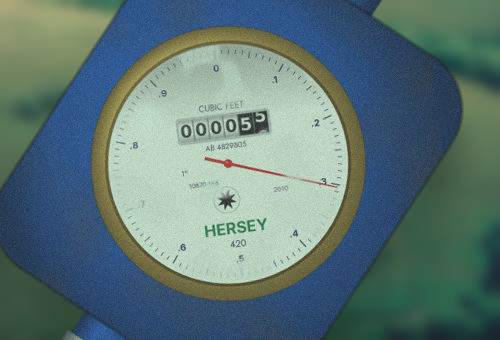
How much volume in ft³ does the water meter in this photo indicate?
55.30 ft³
